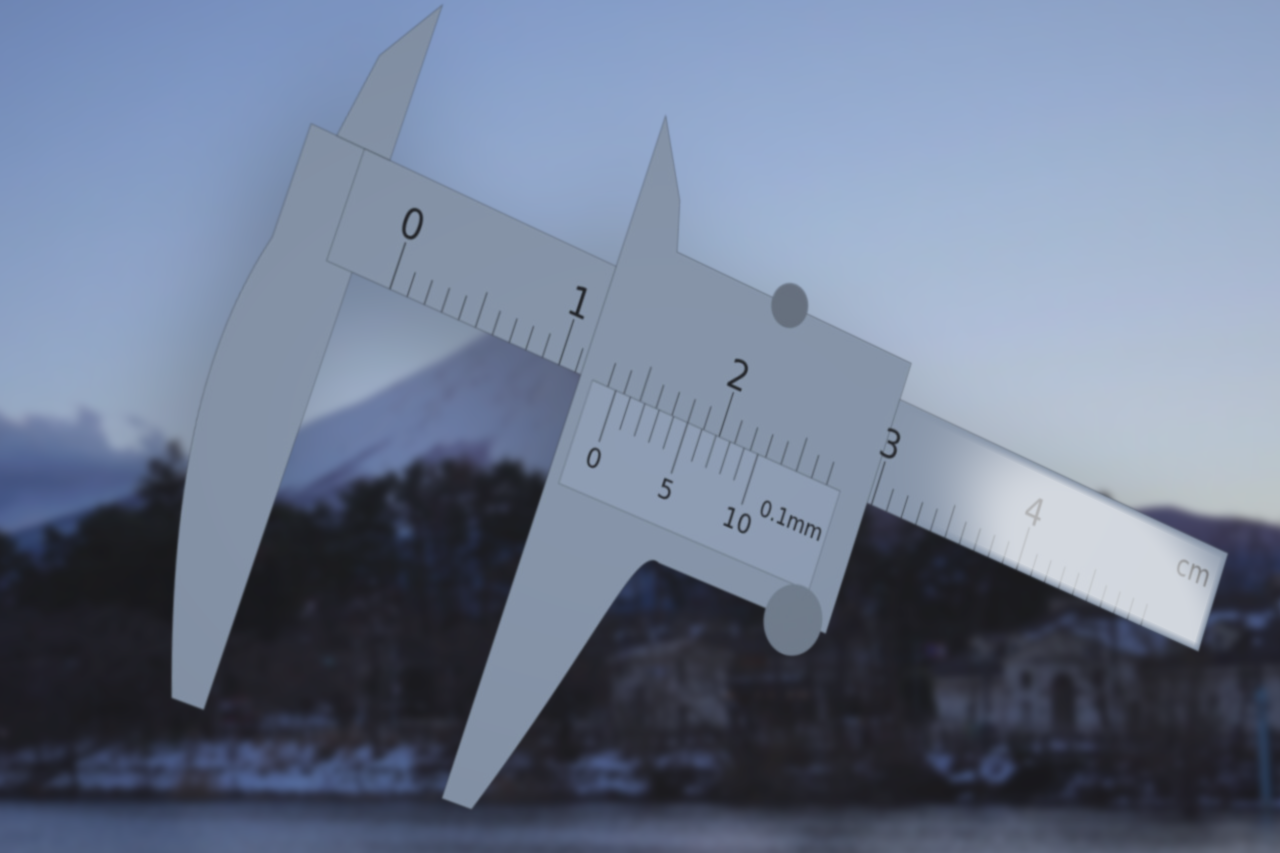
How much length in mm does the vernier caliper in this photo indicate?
13.5 mm
